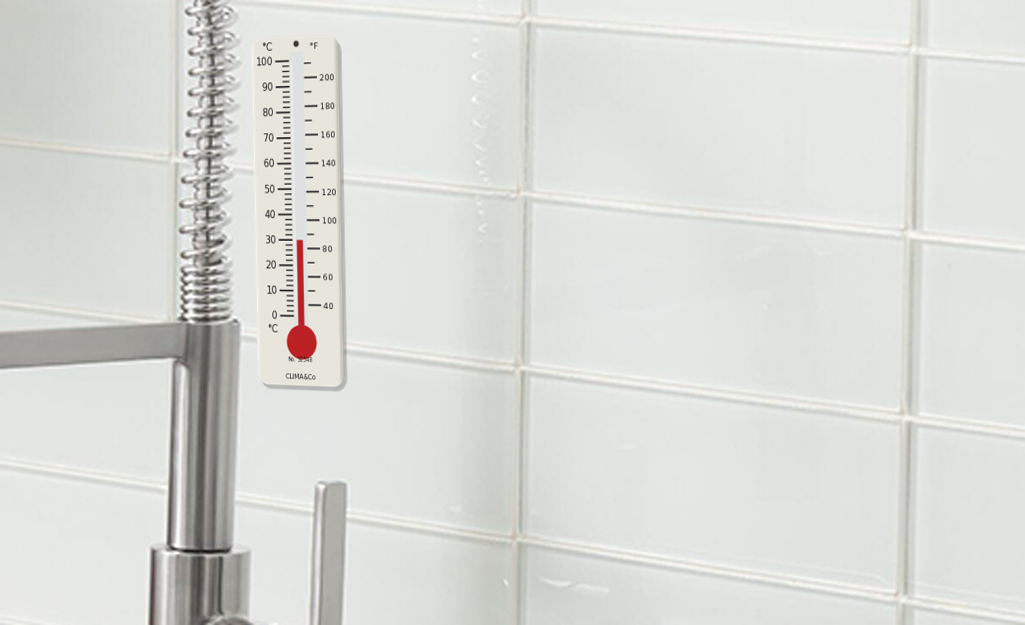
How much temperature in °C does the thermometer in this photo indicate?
30 °C
